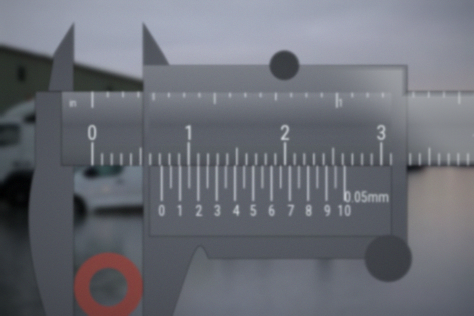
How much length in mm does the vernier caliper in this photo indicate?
7.2 mm
